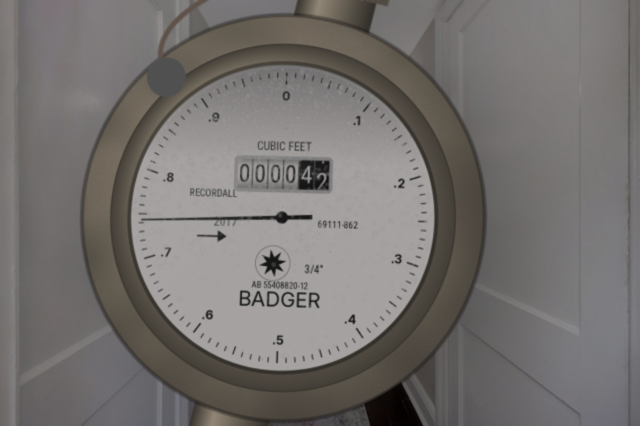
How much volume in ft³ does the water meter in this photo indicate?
41.74 ft³
